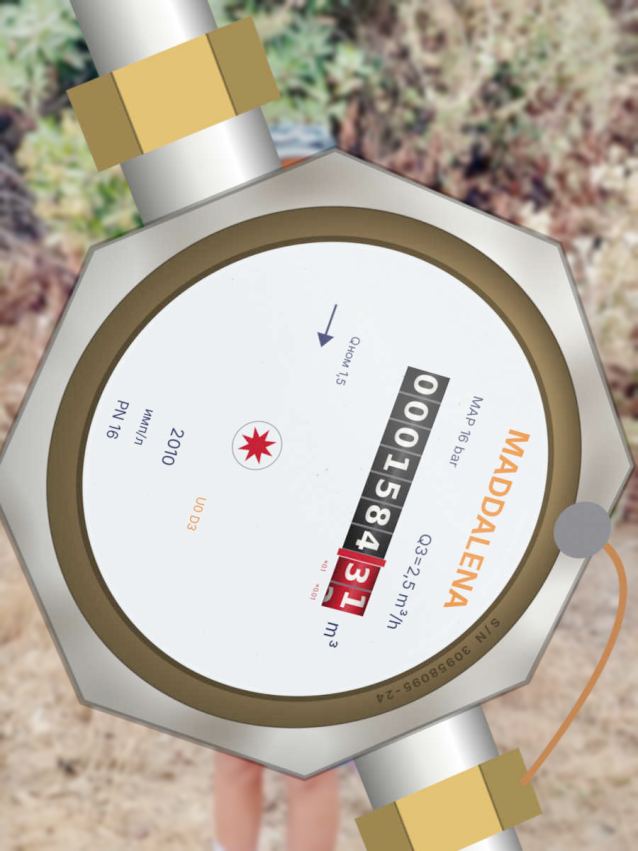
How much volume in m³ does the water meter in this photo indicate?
1584.31 m³
